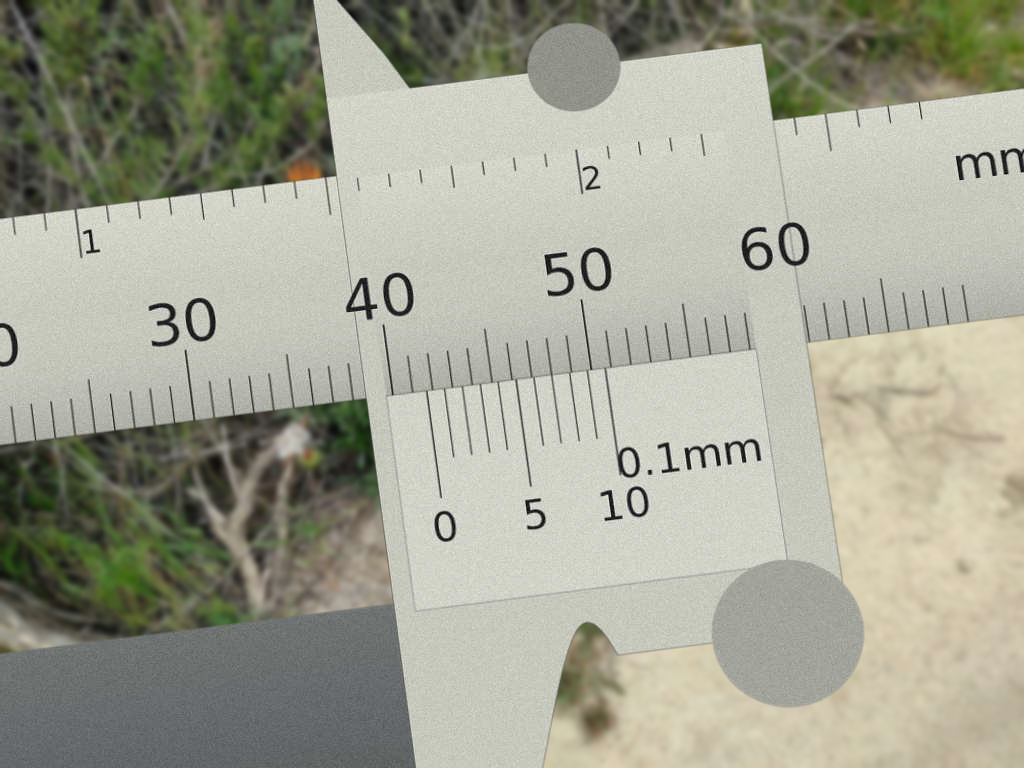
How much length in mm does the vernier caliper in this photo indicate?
41.7 mm
